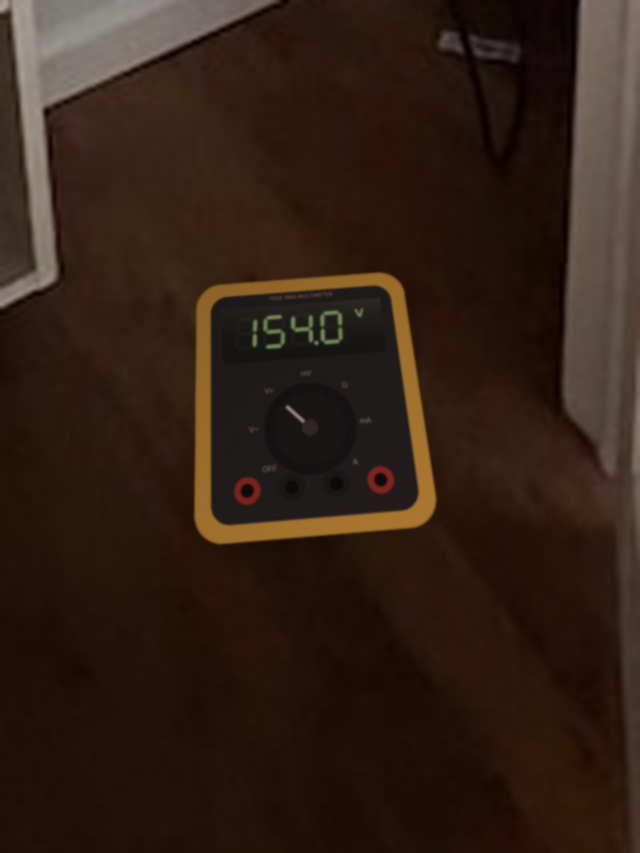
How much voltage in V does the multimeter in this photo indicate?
154.0 V
